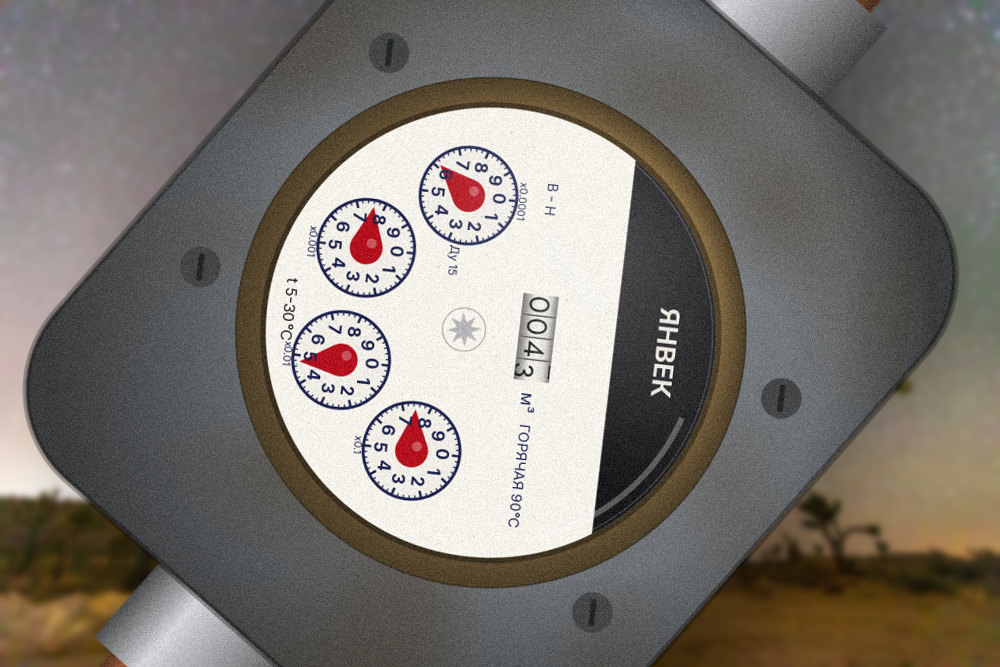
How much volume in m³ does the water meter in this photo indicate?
42.7476 m³
